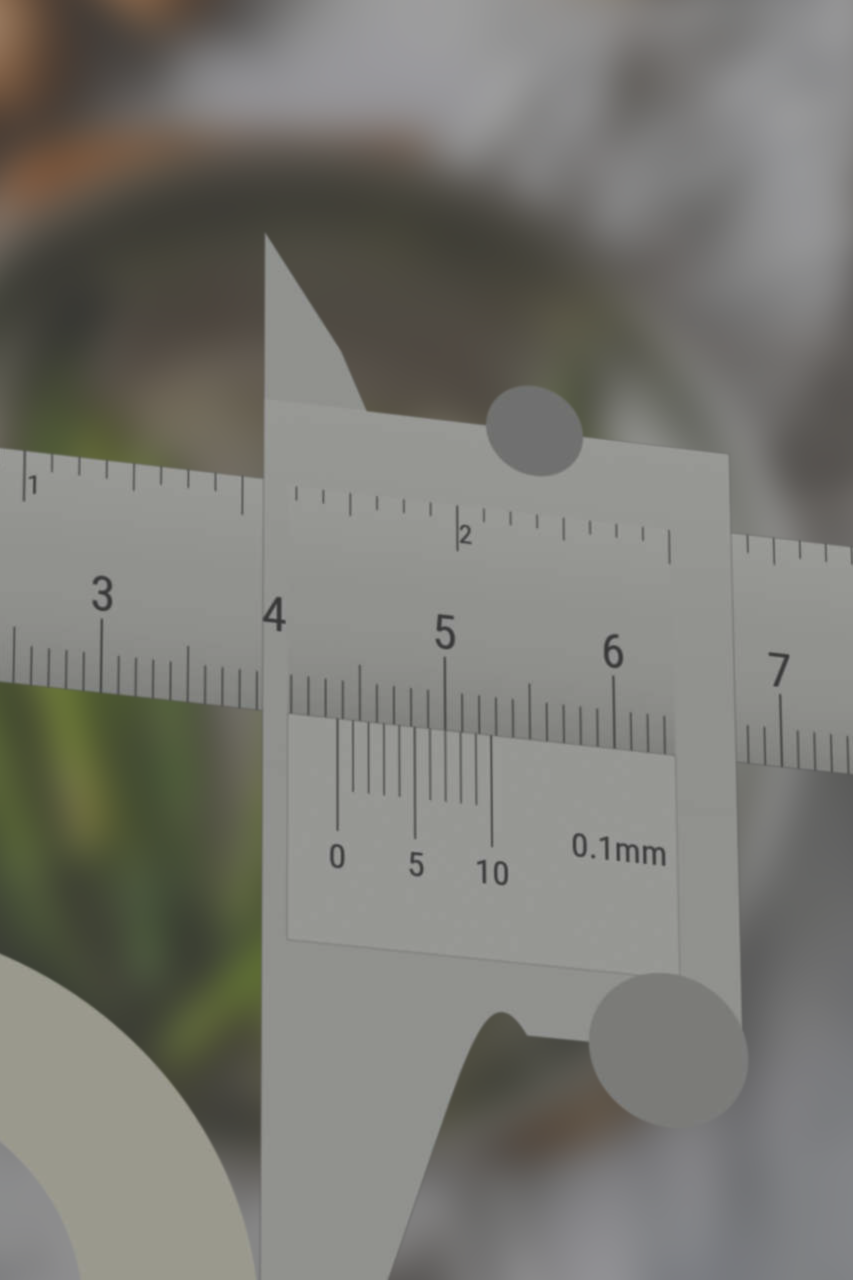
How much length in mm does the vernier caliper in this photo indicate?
43.7 mm
